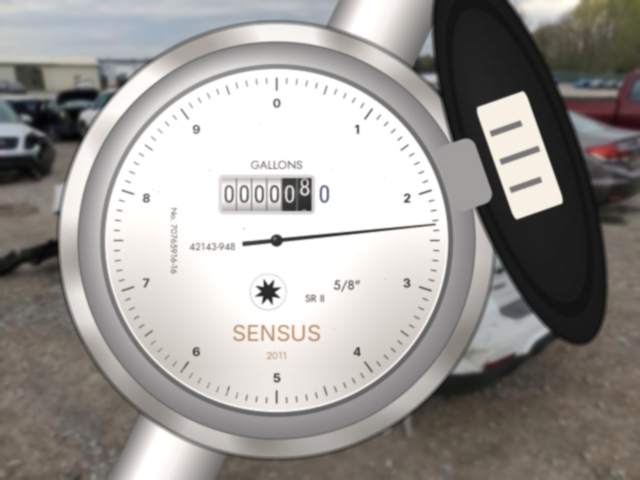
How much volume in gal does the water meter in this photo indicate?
82.3 gal
